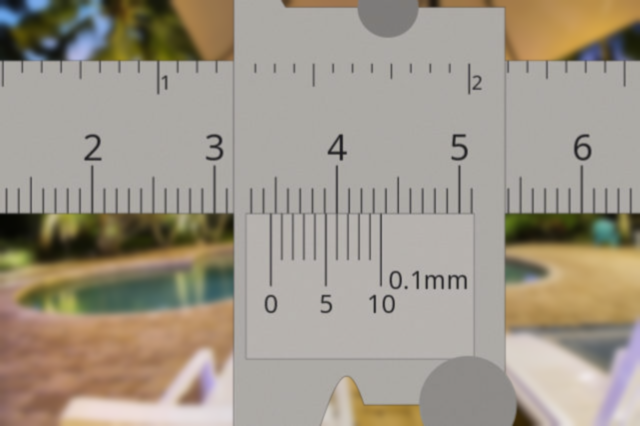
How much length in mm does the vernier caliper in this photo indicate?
34.6 mm
